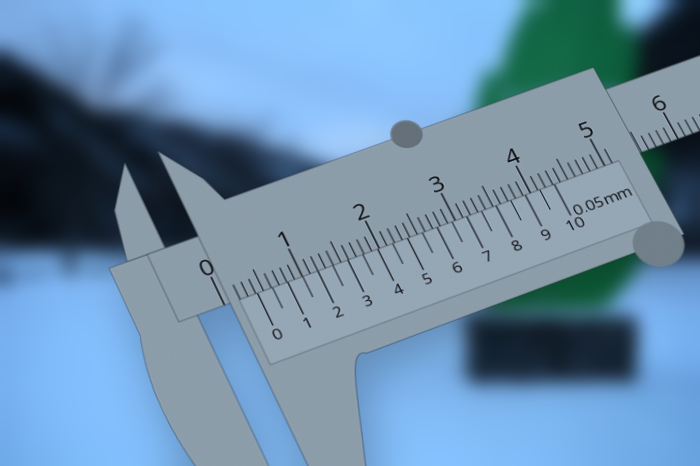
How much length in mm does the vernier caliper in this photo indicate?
4.2 mm
